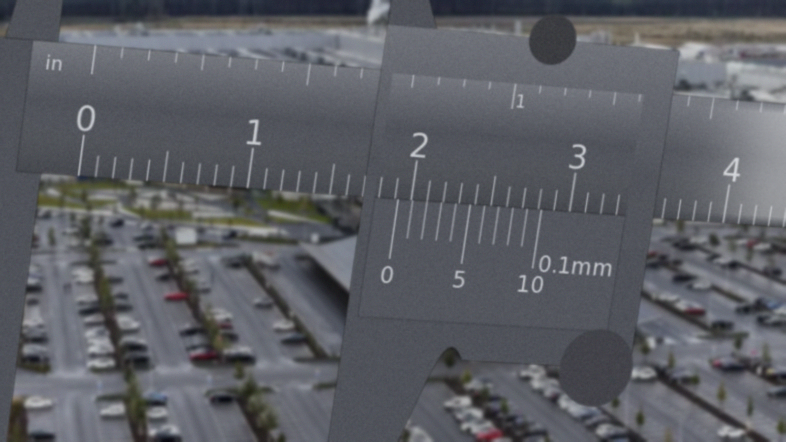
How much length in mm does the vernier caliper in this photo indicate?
19.2 mm
